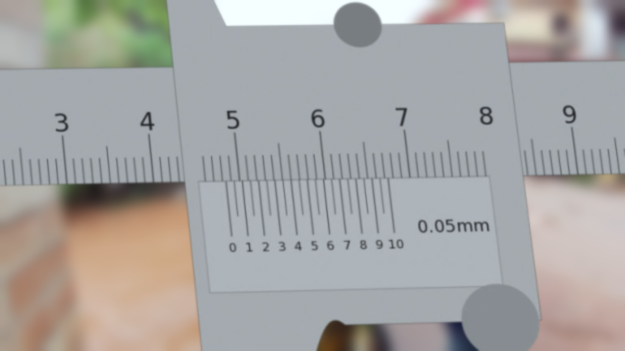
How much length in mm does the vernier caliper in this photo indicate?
48.4 mm
